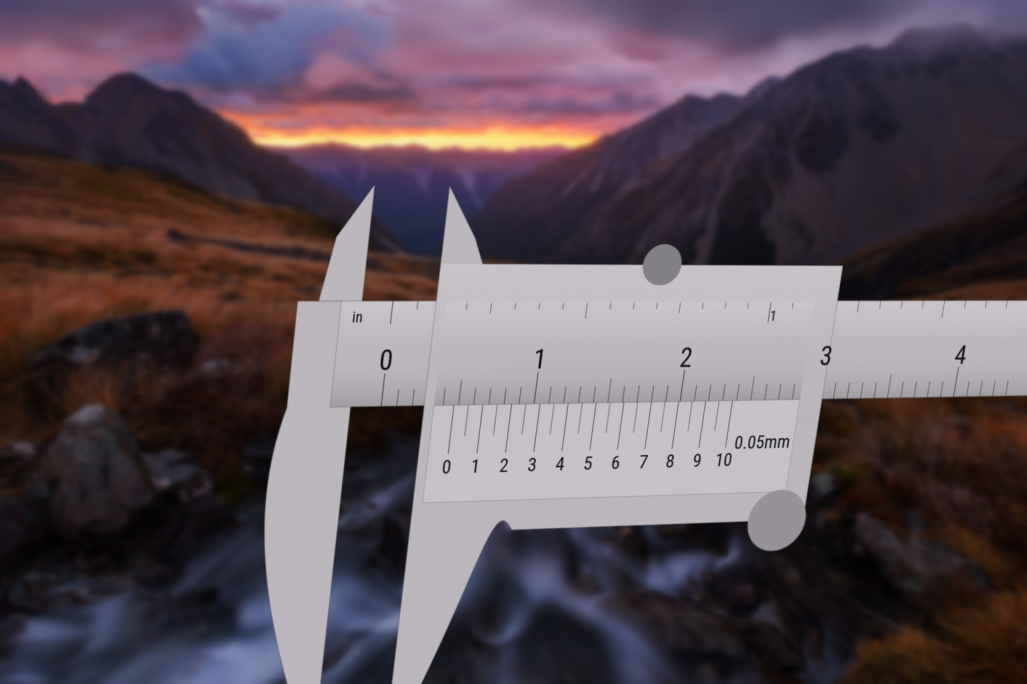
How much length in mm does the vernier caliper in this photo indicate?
4.7 mm
